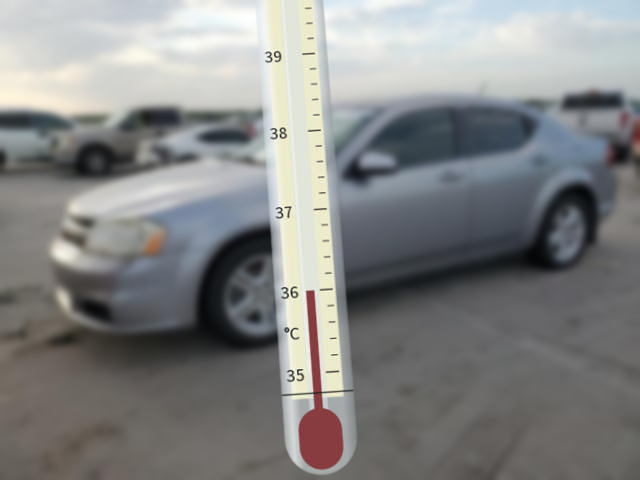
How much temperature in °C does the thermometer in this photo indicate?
36 °C
